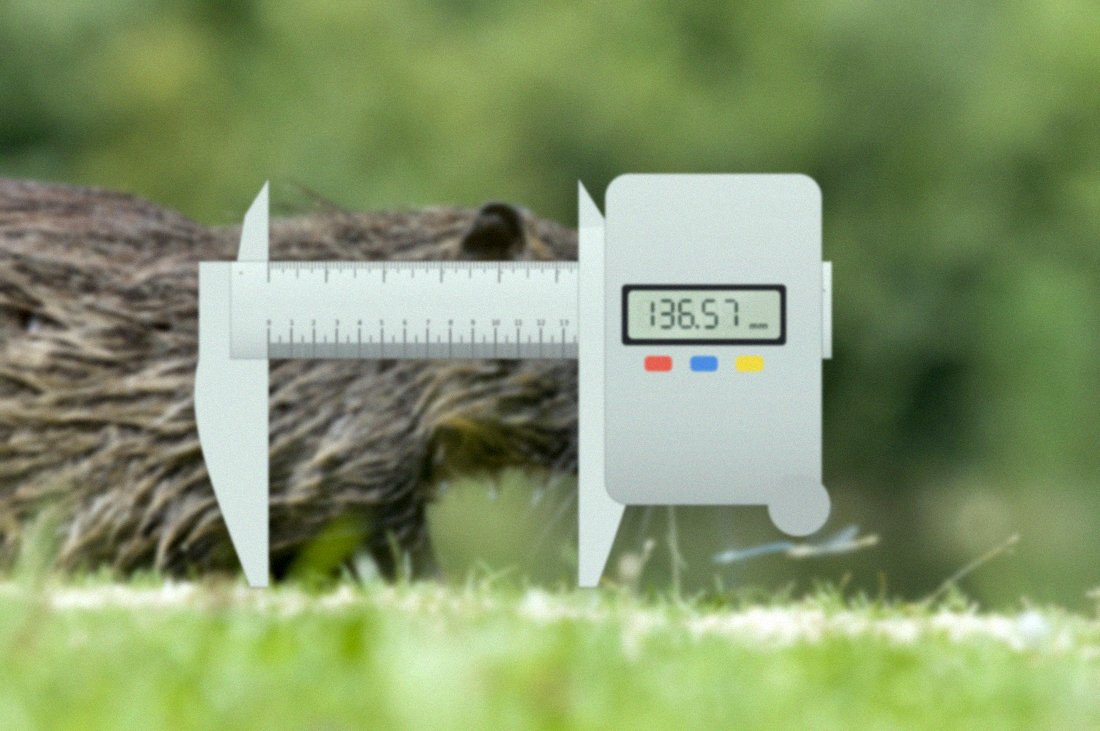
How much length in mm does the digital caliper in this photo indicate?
136.57 mm
